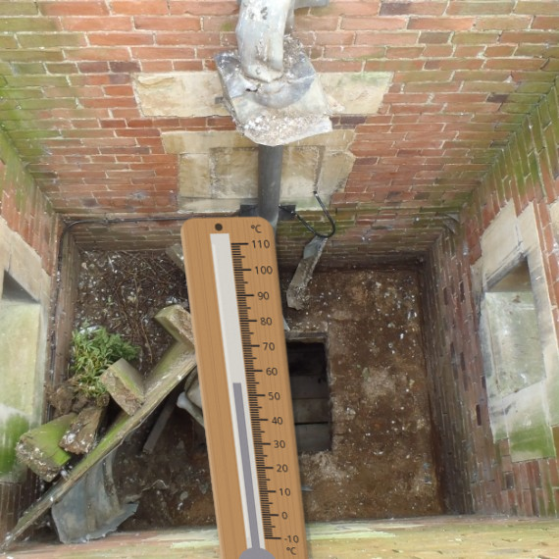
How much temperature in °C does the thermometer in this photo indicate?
55 °C
